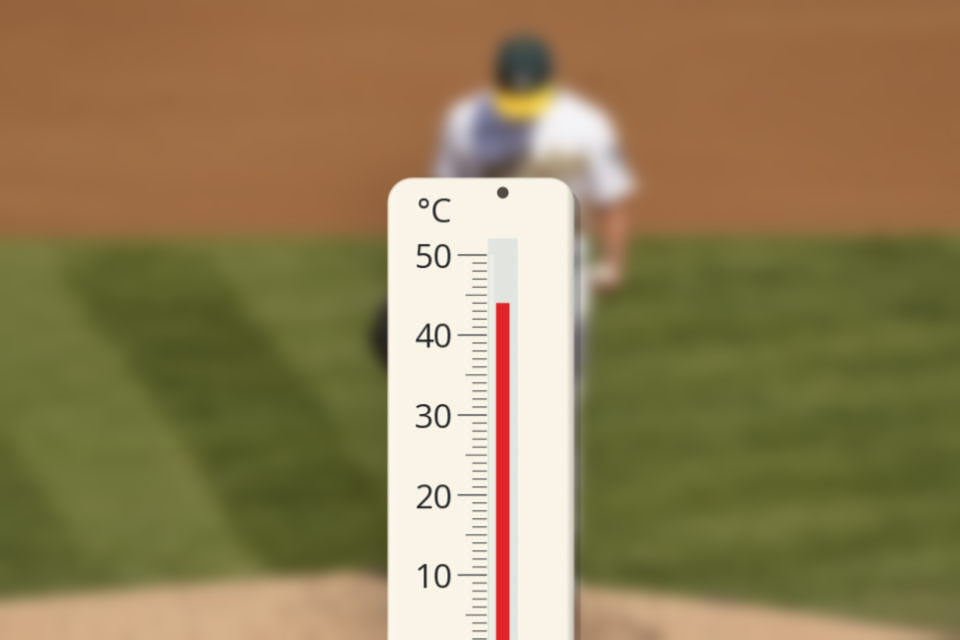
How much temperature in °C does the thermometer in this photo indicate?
44 °C
